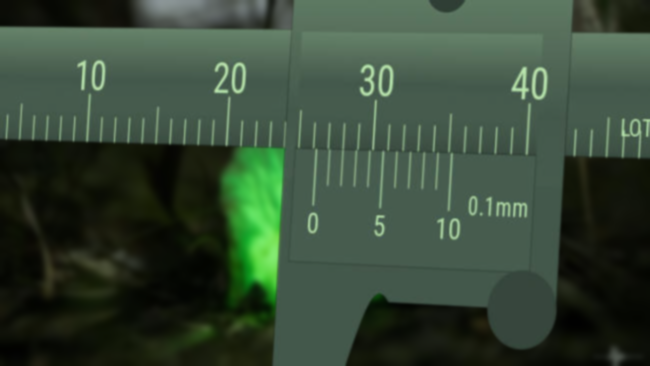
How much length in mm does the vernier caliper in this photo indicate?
26.2 mm
